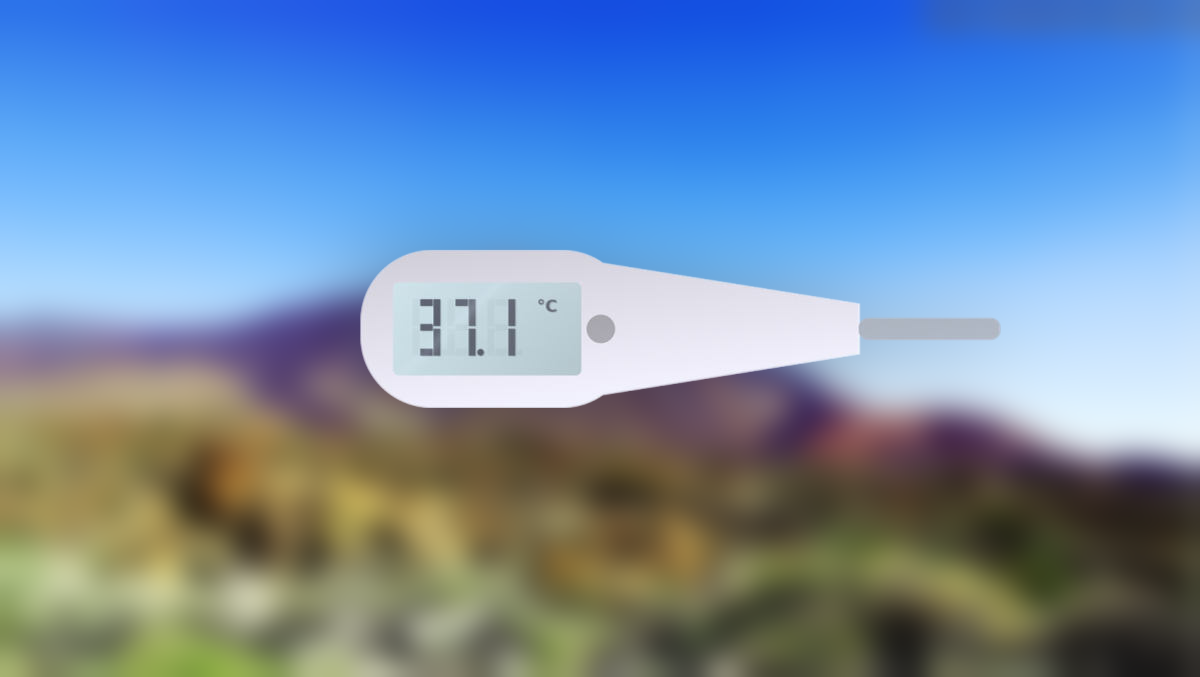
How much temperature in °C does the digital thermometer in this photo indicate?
37.1 °C
